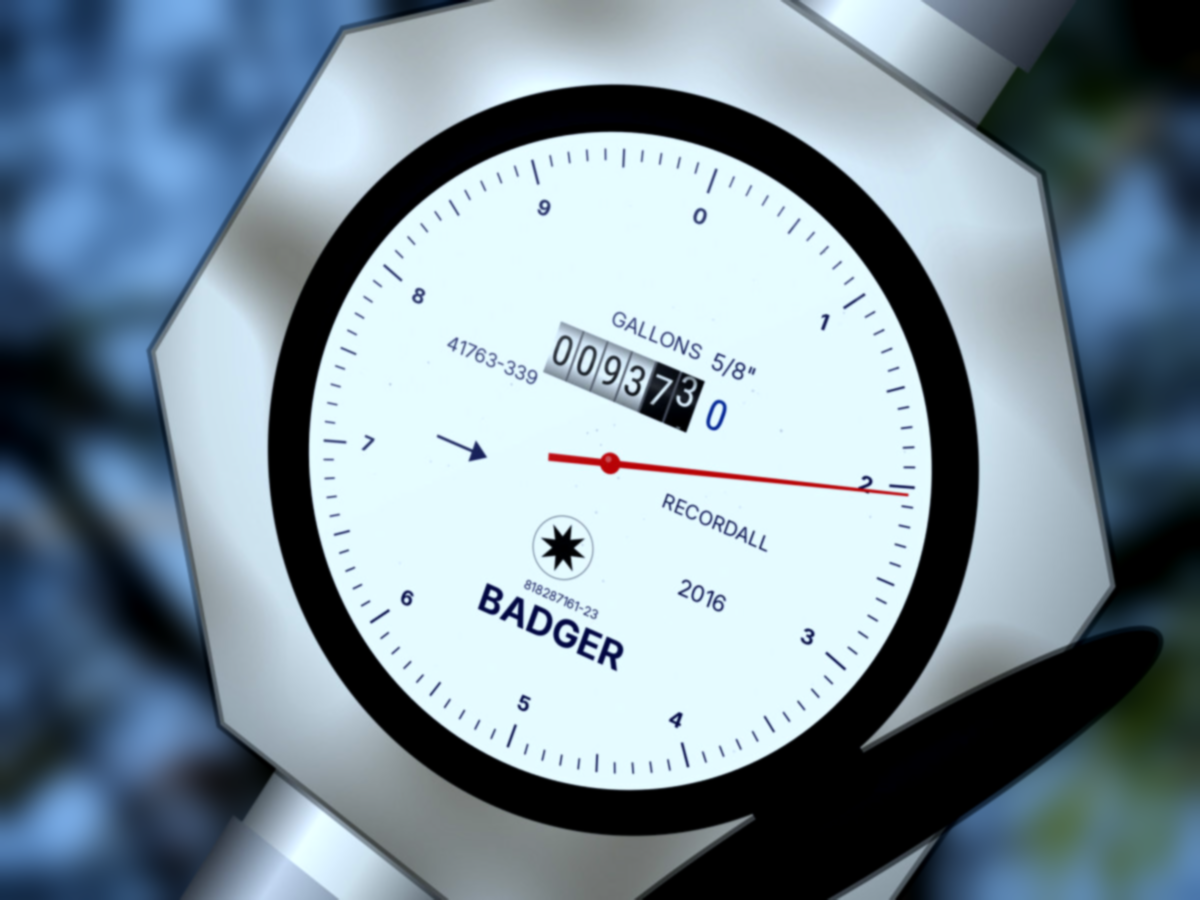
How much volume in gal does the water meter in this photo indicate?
93732.0 gal
